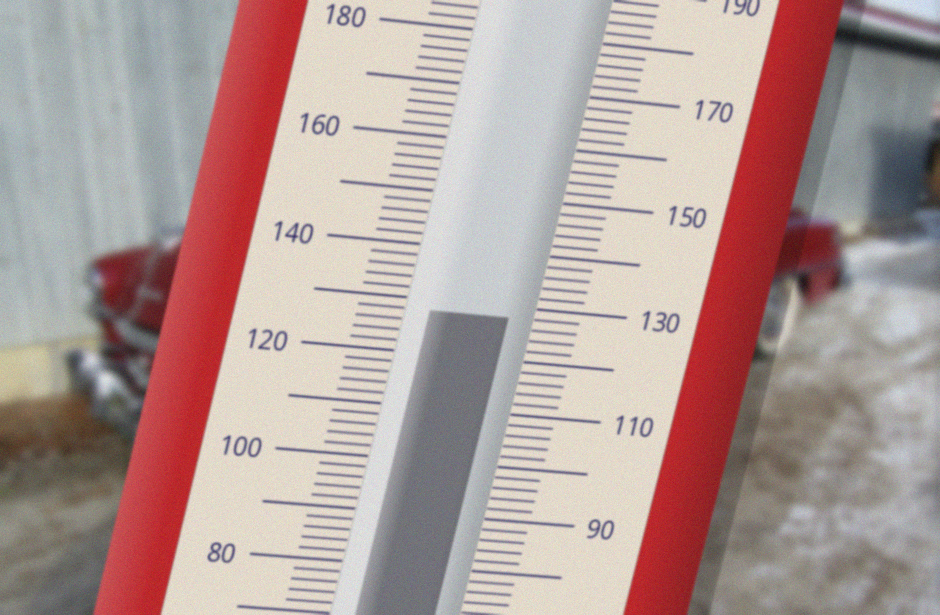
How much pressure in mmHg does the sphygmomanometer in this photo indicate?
128 mmHg
